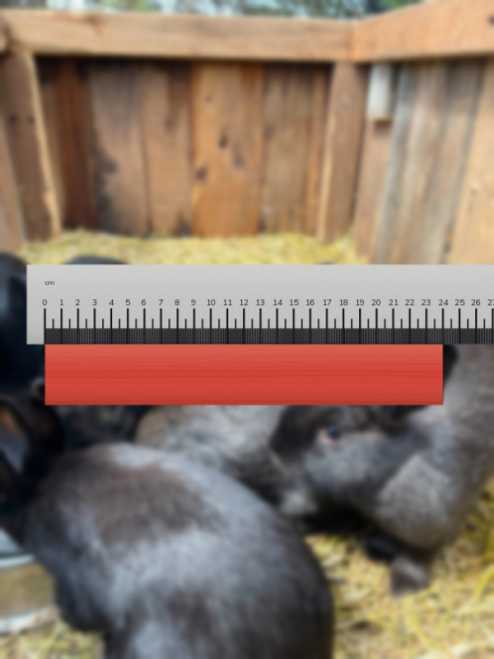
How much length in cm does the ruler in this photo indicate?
24 cm
